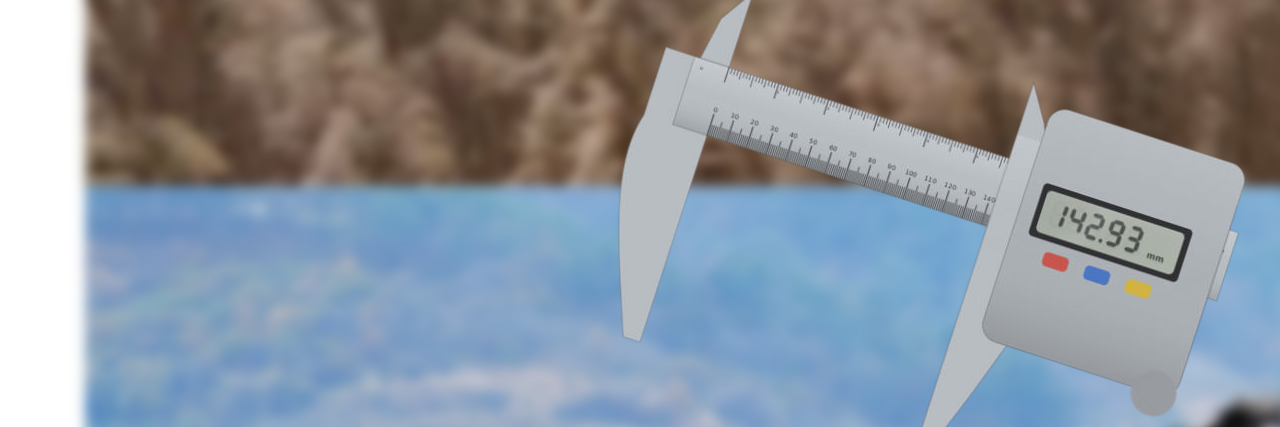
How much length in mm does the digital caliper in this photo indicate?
142.93 mm
